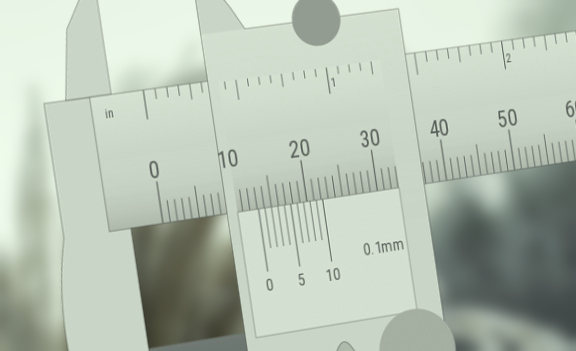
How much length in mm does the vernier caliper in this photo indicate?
13.2 mm
